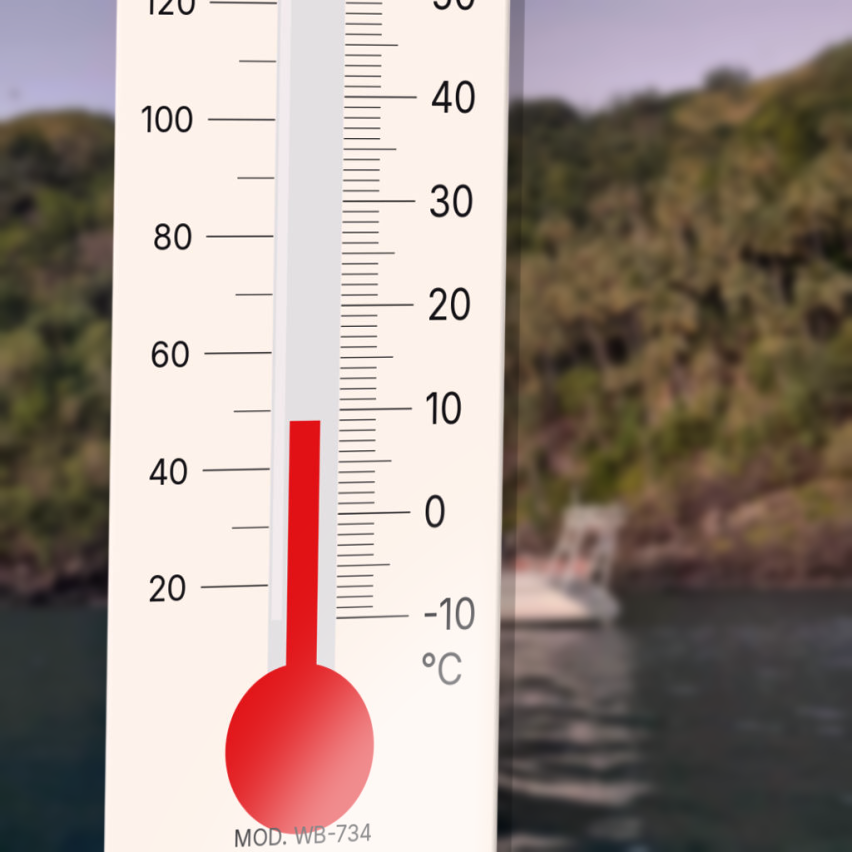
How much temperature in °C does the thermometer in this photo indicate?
9 °C
